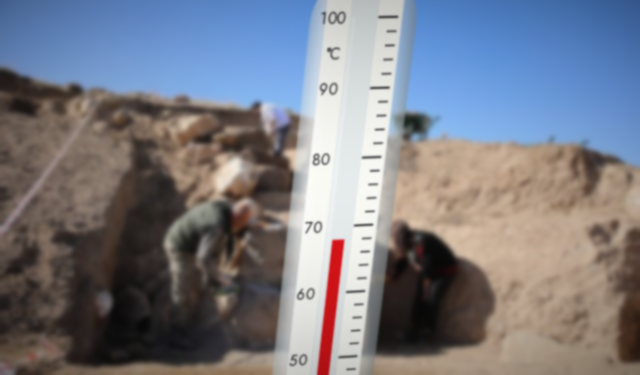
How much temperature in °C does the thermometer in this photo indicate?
68 °C
